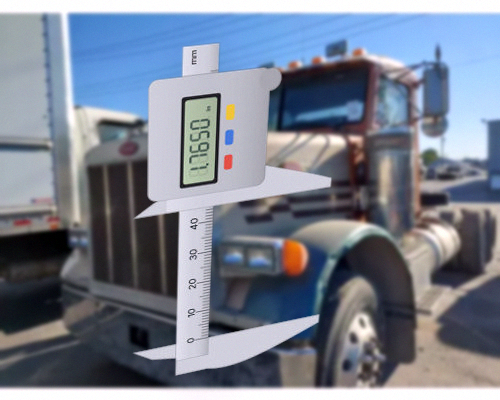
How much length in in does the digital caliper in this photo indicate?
1.7650 in
